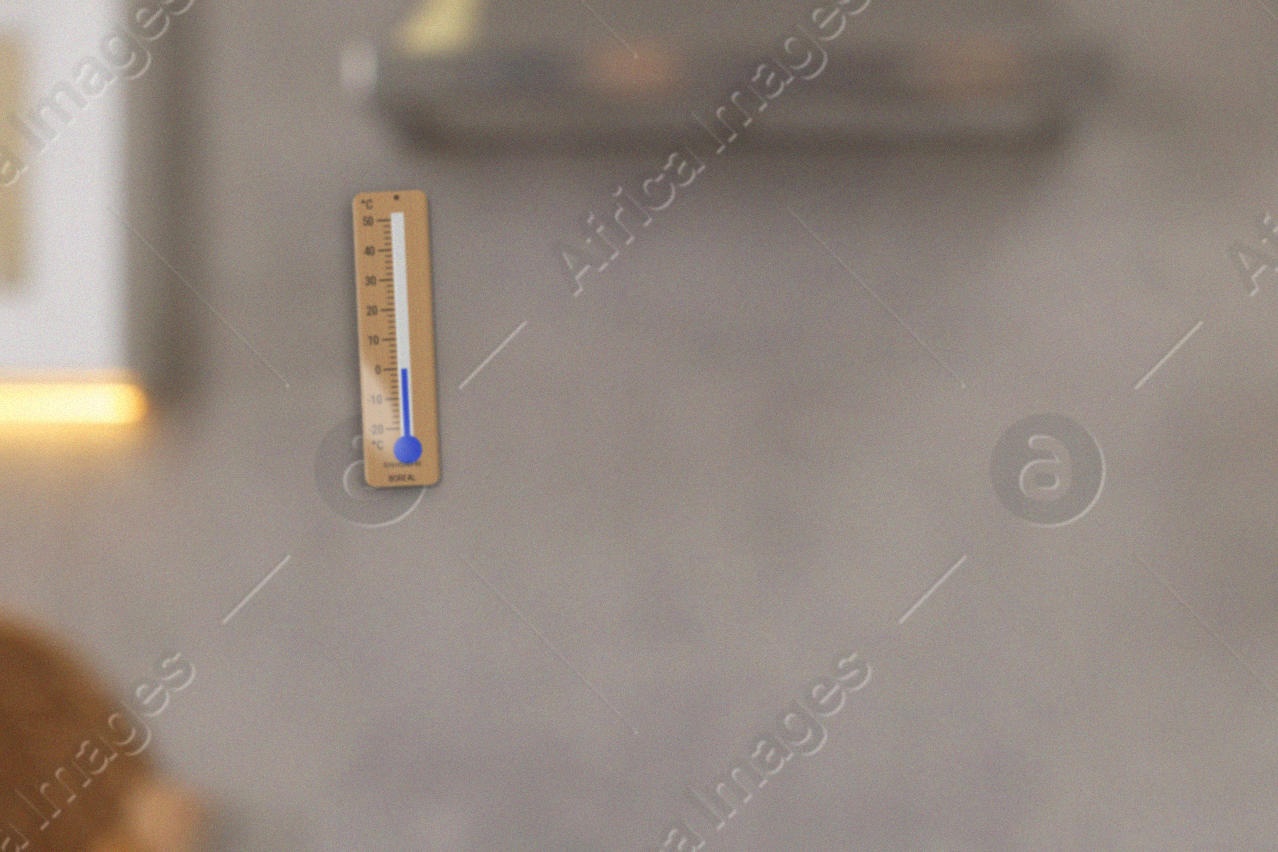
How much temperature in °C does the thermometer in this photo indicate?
0 °C
